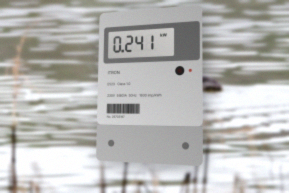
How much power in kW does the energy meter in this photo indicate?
0.241 kW
